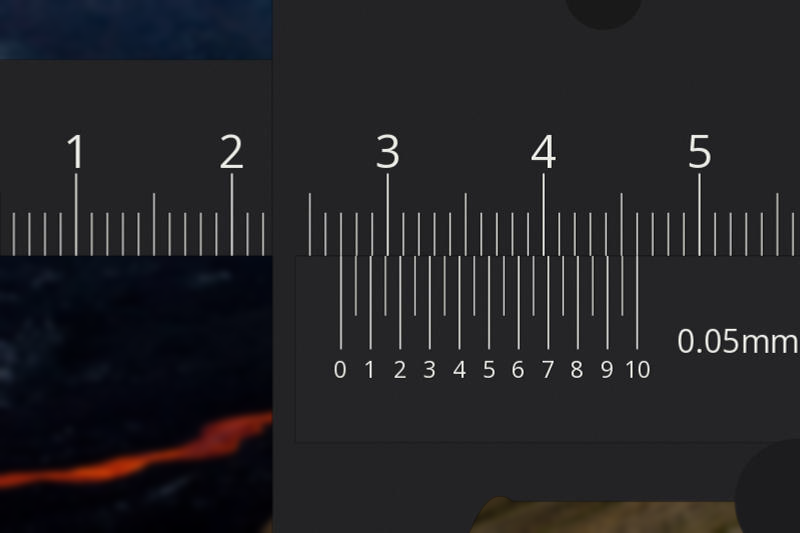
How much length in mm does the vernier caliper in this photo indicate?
27.0 mm
